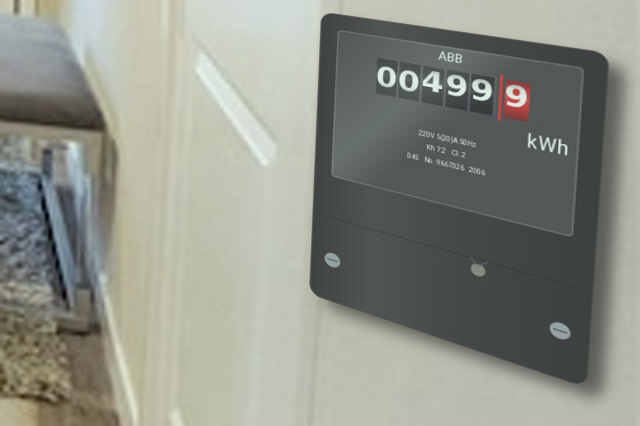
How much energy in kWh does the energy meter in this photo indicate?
499.9 kWh
